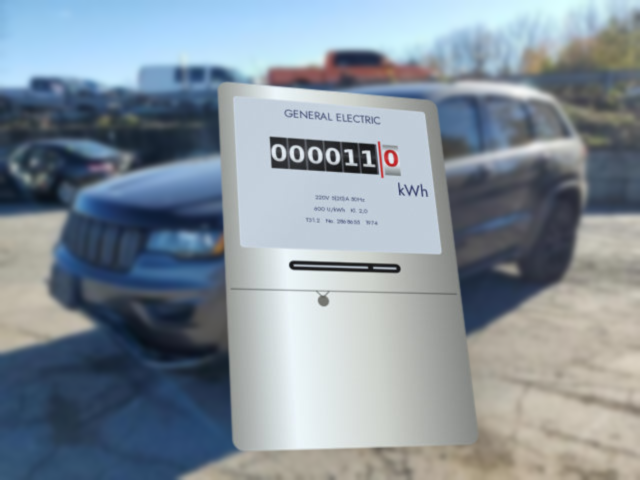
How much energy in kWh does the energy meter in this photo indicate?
11.0 kWh
